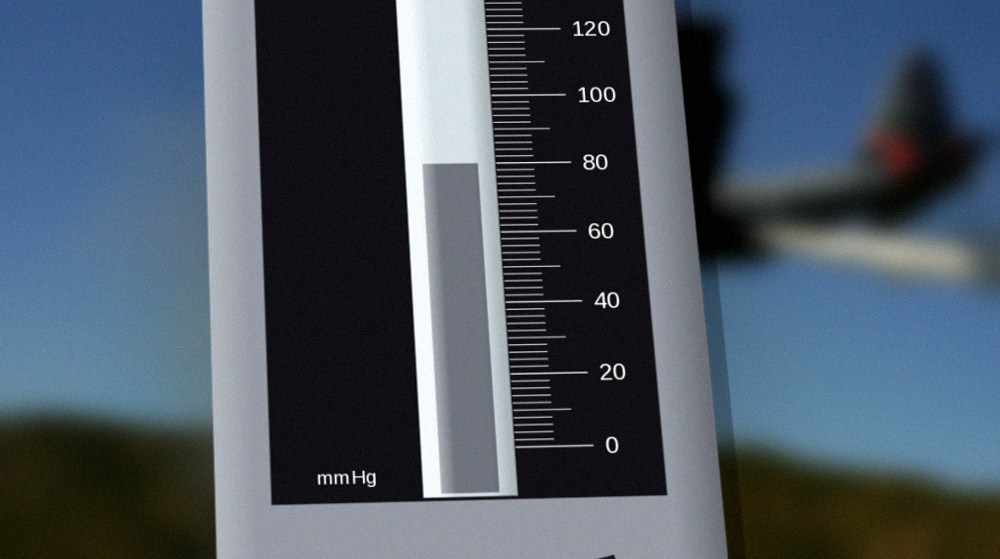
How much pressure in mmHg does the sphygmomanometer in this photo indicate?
80 mmHg
